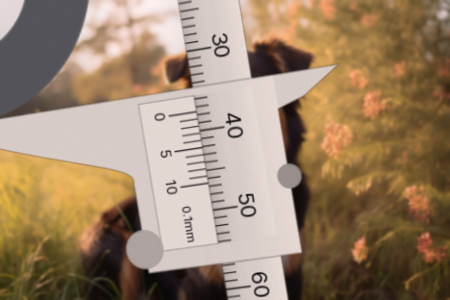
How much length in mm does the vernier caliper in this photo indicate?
37.6 mm
